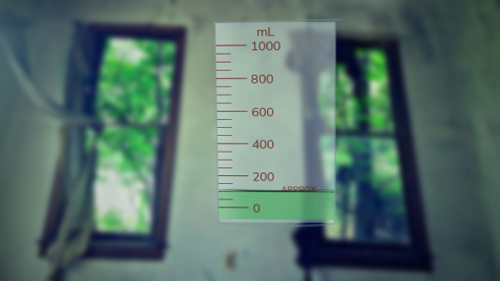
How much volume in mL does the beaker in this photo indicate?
100 mL
